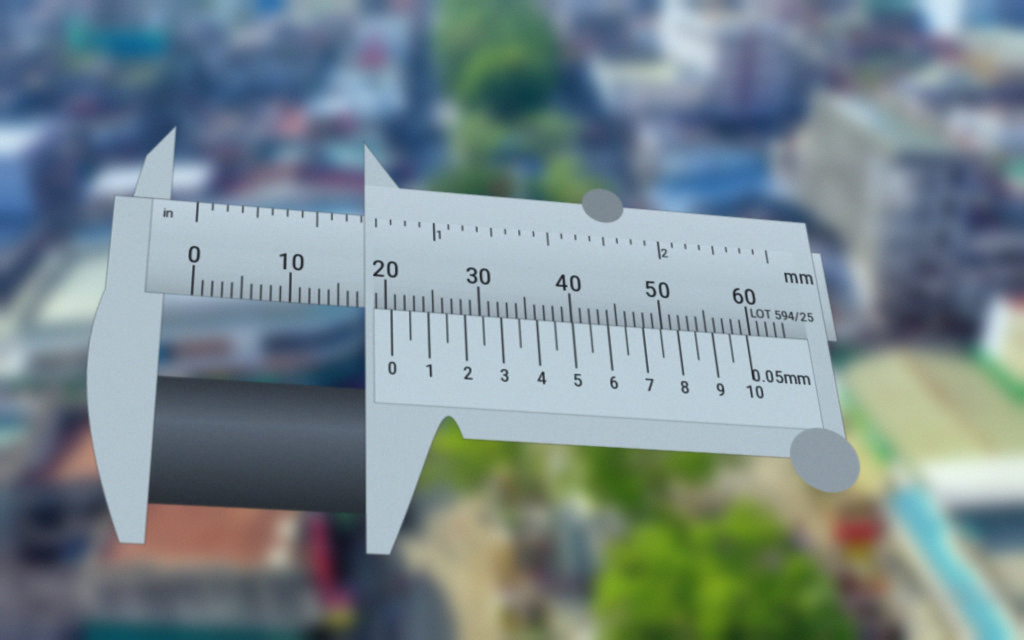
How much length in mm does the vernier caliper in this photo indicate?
20.6 mm
